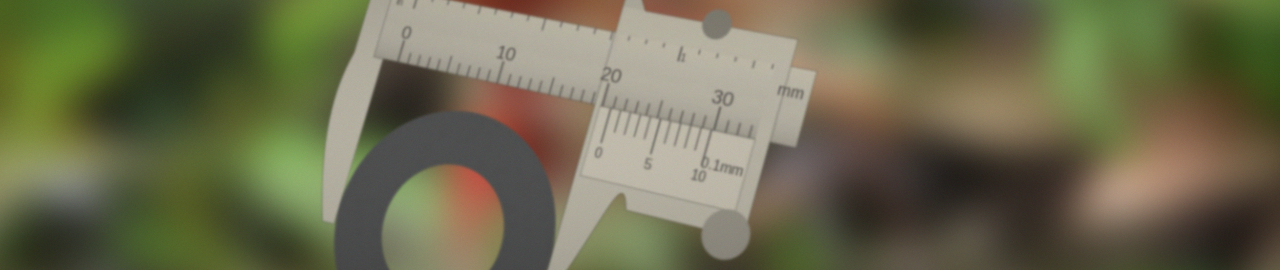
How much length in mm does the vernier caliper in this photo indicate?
20.8 mm
